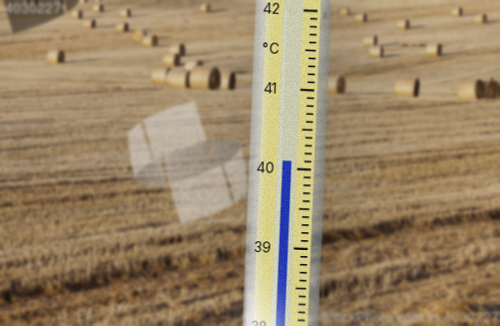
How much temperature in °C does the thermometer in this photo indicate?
40.1 °C
